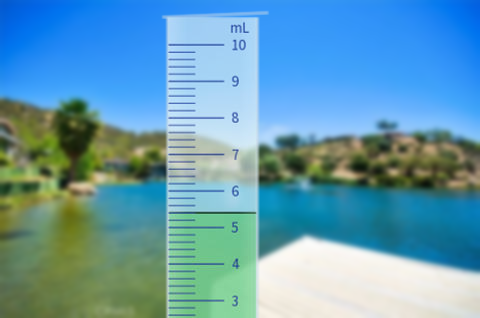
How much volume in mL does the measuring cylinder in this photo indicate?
5.4 mL
